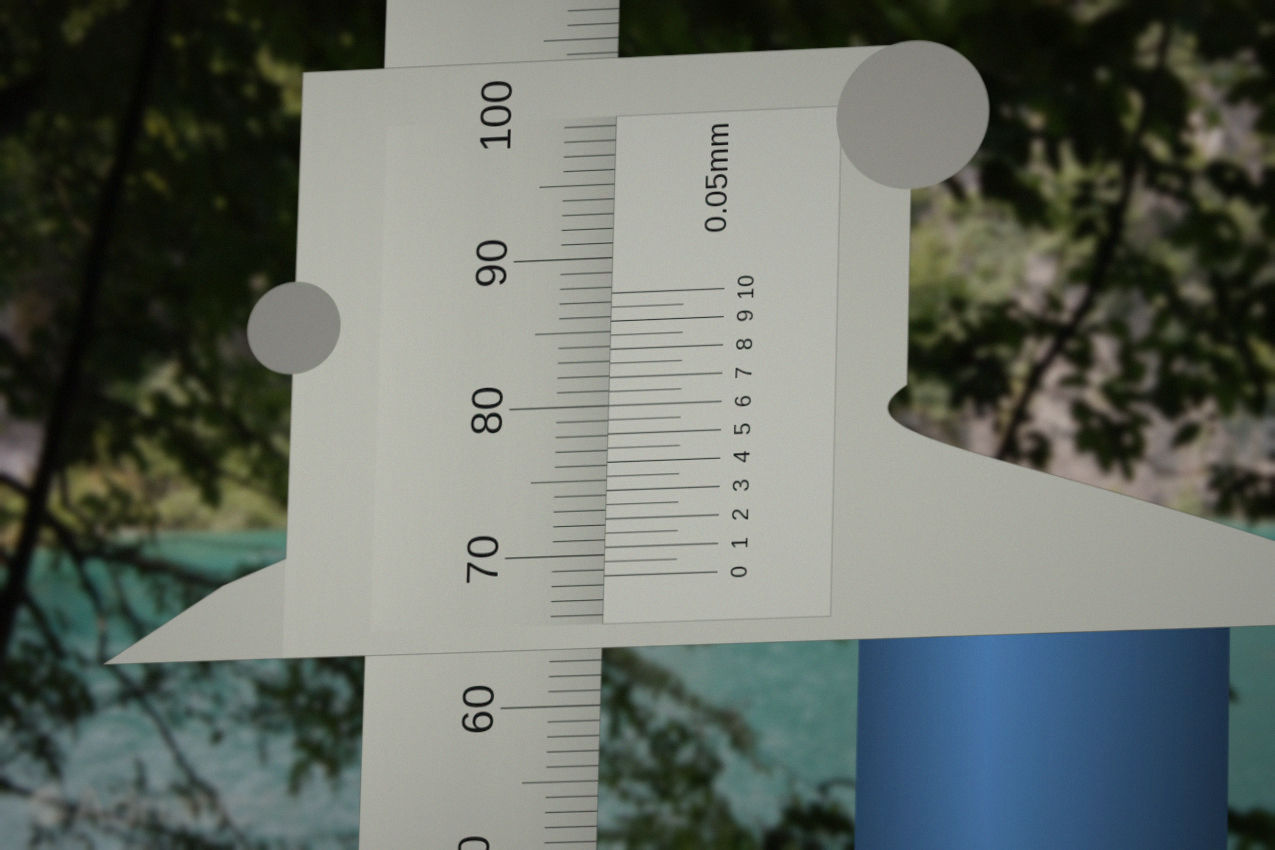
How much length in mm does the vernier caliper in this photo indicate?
68.6 mm
